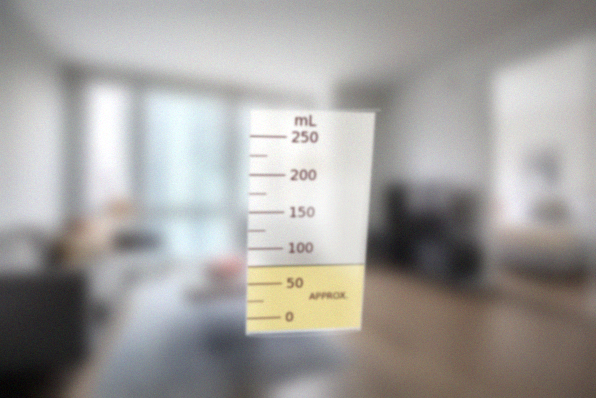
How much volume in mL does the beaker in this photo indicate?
75 mL
